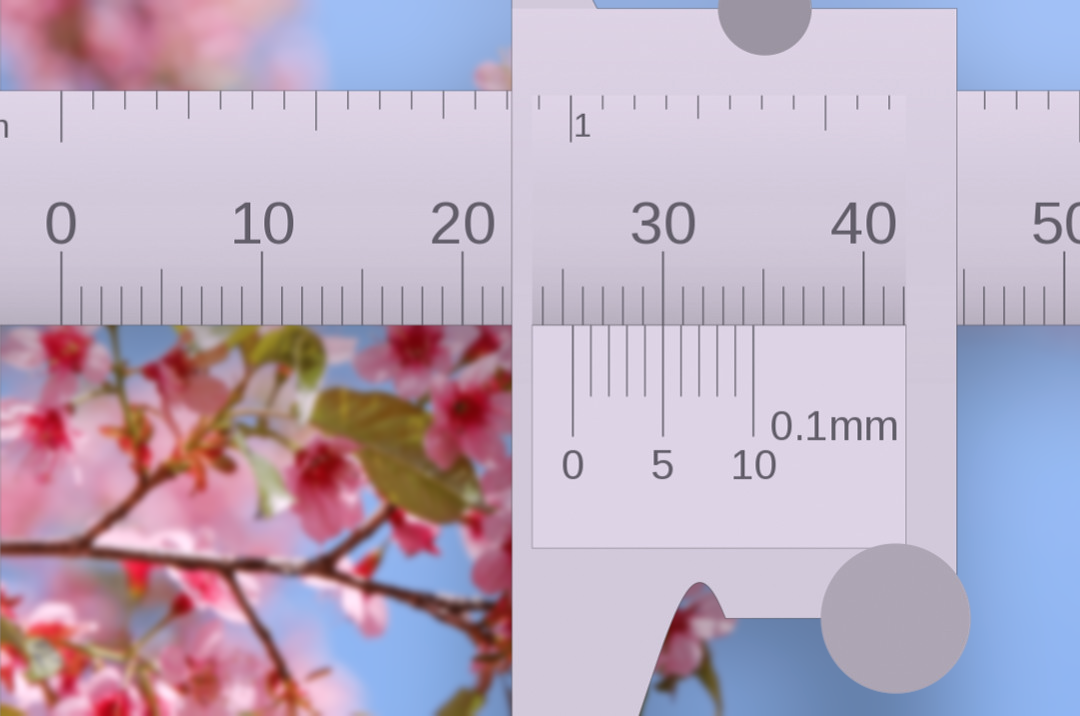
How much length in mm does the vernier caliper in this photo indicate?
25.5 mm
